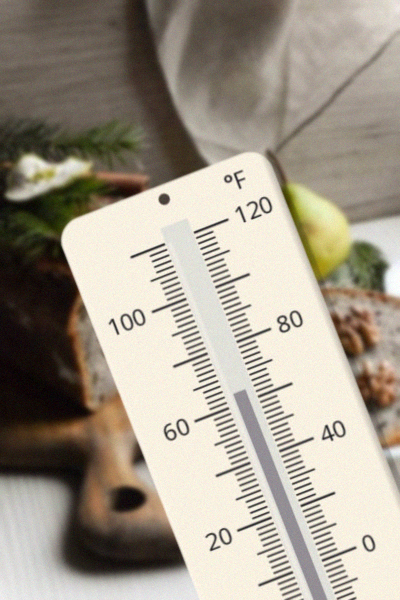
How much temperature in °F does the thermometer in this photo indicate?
64 °F
